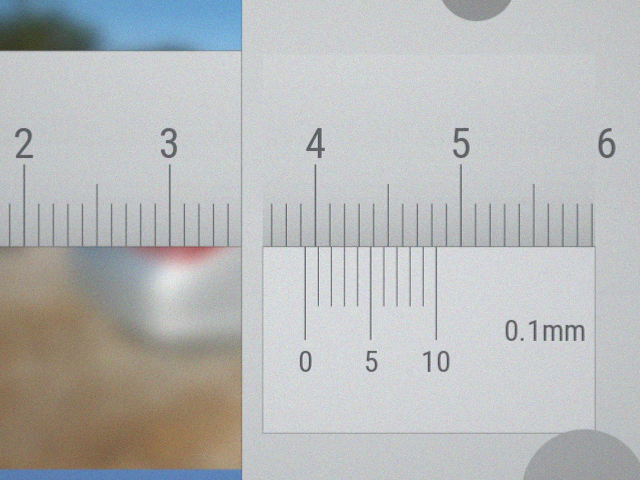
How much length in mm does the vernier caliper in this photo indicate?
39.3 mm
